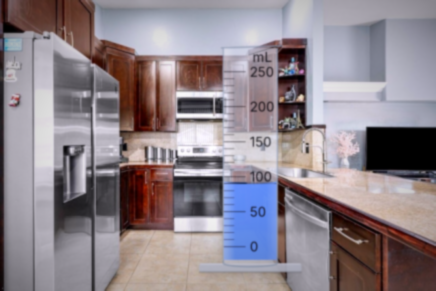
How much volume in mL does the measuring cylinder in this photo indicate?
90 mL
